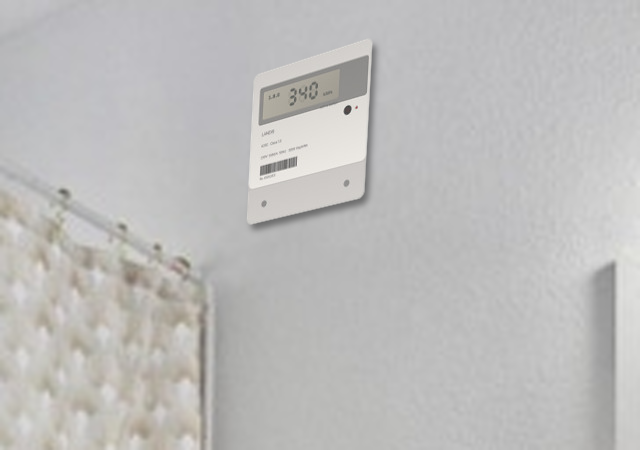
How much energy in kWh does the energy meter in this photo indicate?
340 kWh
